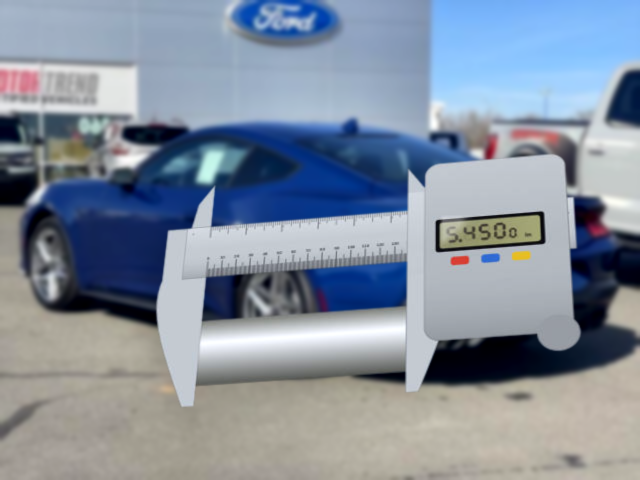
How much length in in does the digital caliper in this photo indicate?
5.4500 in
